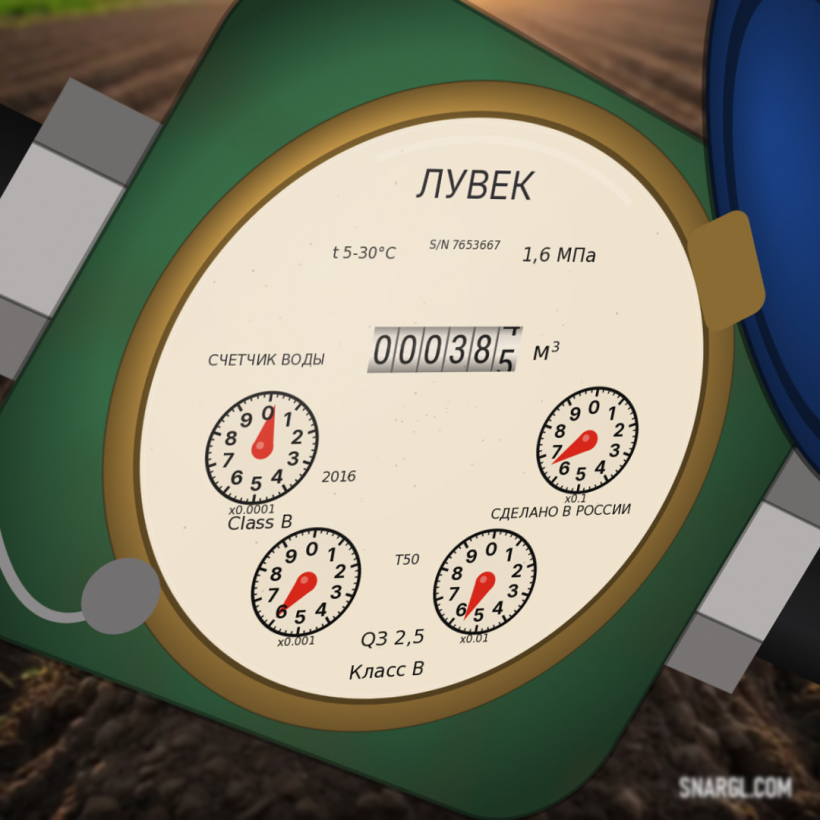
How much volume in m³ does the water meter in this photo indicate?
384.6560 m³
